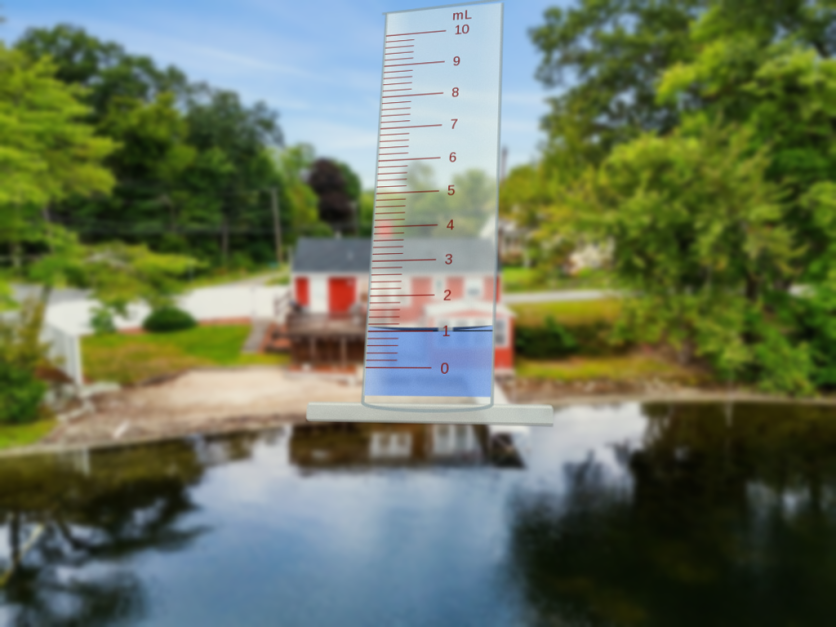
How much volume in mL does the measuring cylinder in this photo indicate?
1 mL
